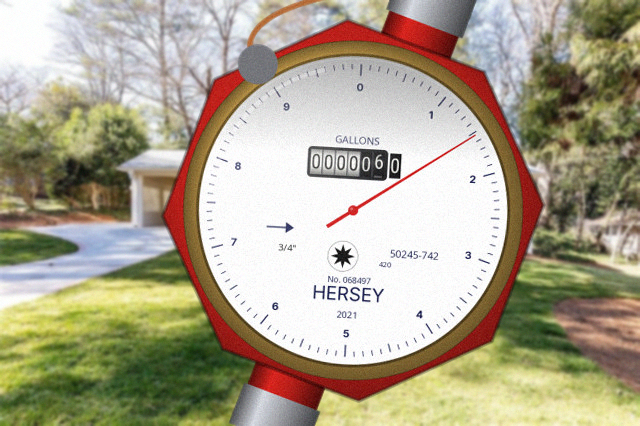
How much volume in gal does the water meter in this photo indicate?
61.5 gal
